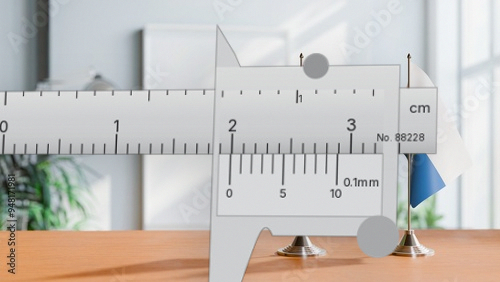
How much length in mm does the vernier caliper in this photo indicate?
19.9 mm
